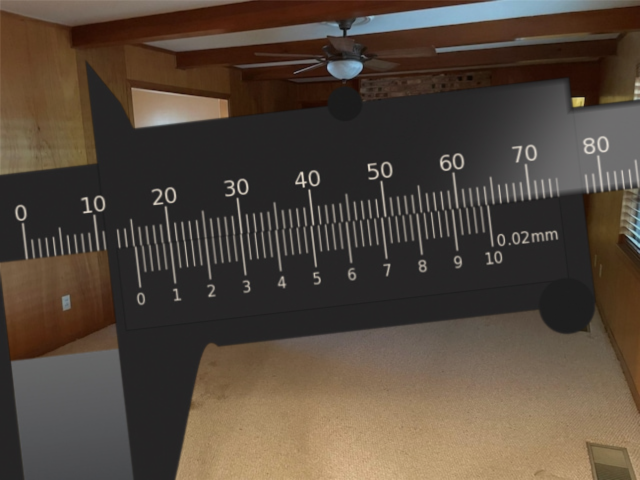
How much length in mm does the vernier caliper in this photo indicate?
15.2 mm
